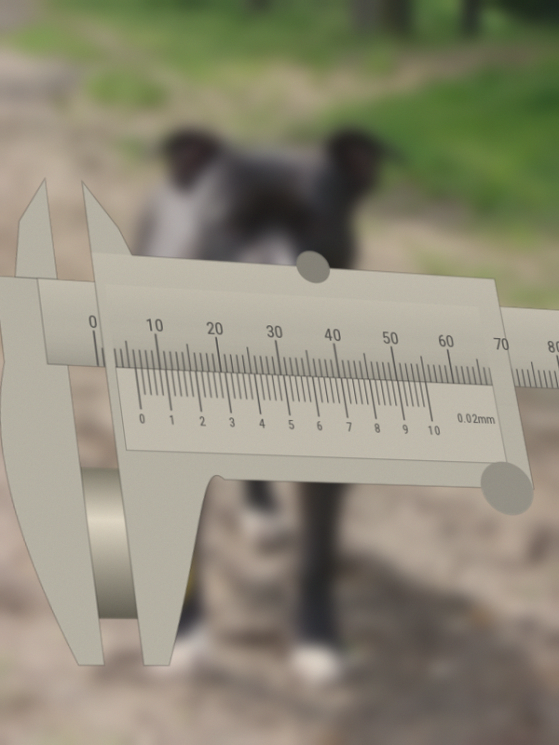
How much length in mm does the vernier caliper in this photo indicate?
6.0 mm
